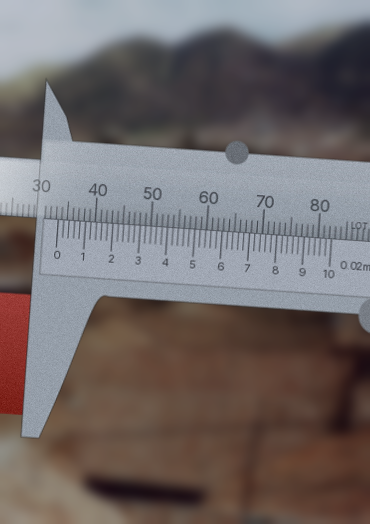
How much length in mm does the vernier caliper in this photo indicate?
33.4 mm
